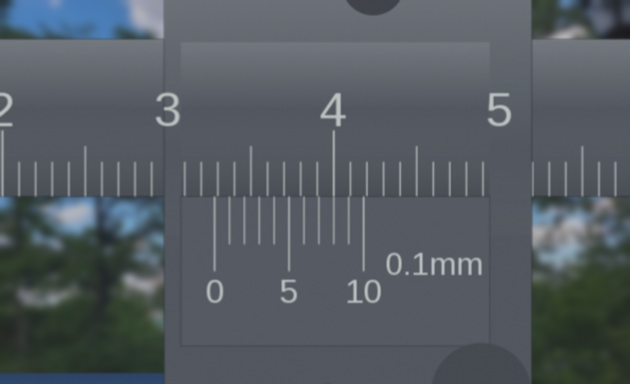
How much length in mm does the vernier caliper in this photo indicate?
32.8 mm
